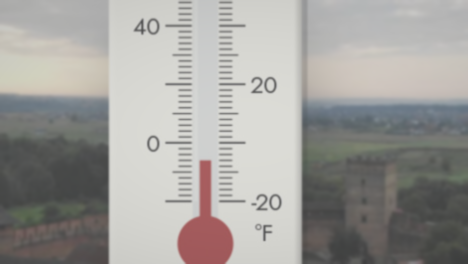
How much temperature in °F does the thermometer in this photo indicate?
-6 °F
